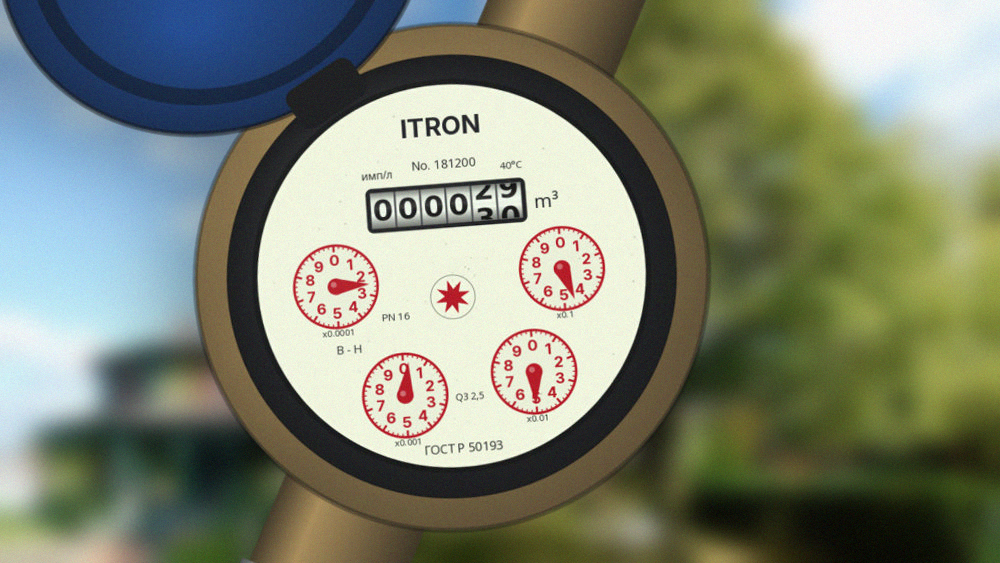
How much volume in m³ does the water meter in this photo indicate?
29.4502 m³
